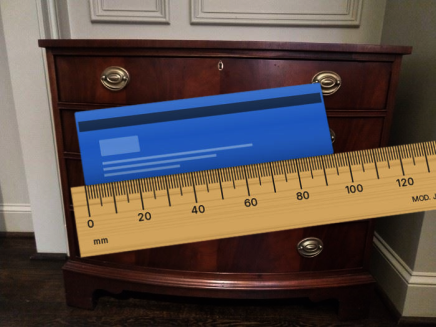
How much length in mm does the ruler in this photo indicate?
95 mm
